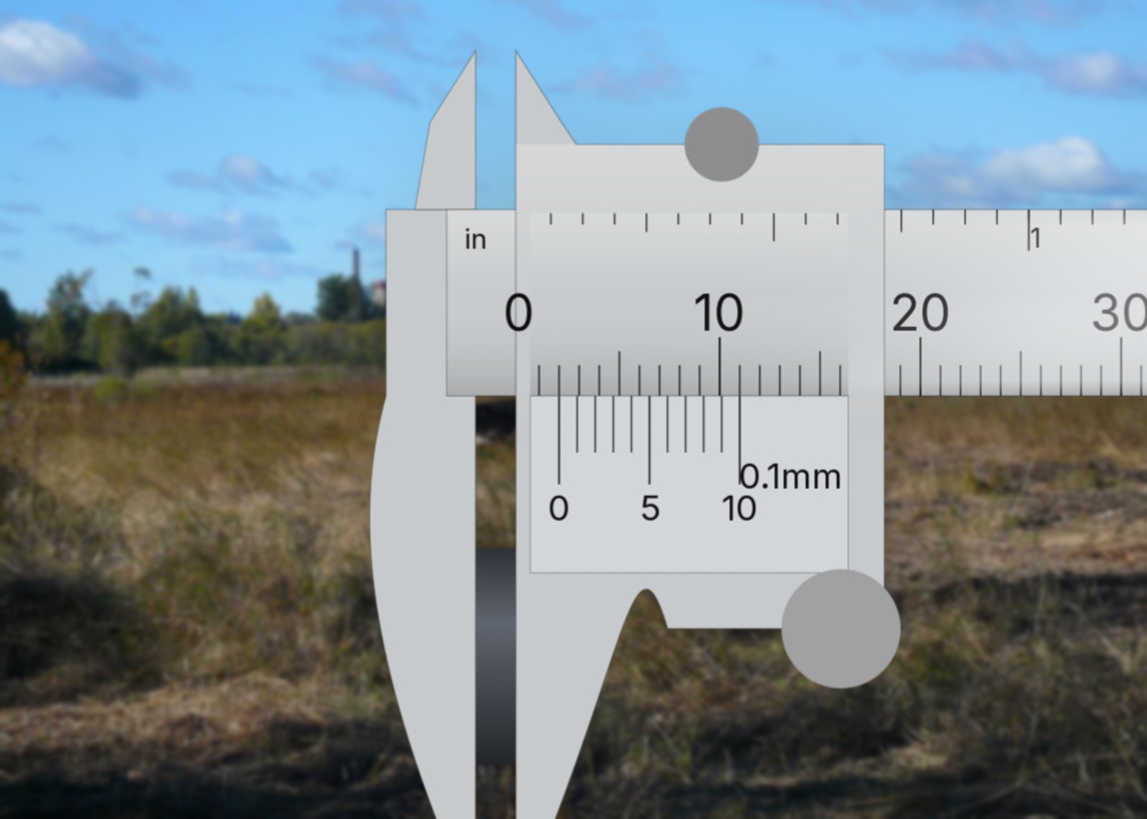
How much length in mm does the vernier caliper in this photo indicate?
2.0 mm
